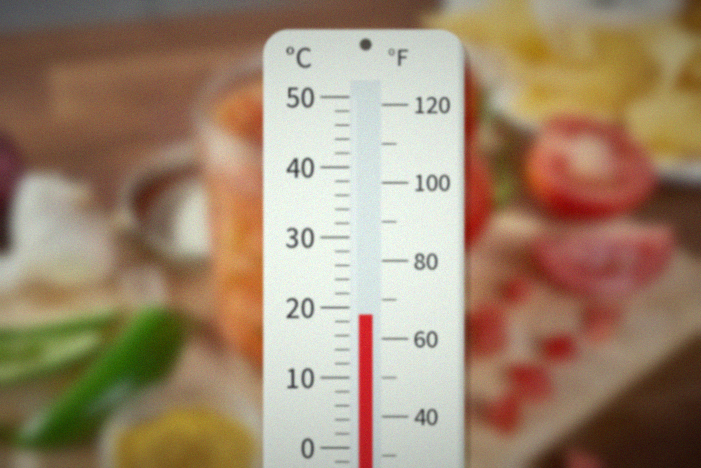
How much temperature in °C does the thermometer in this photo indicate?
19 °C
